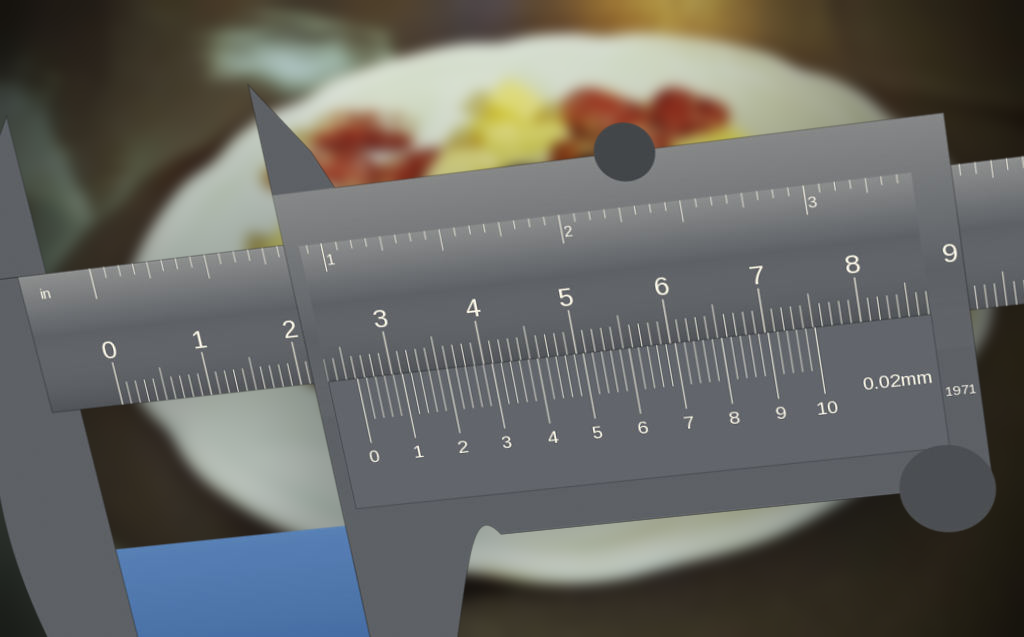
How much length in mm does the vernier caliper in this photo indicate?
26.2 mm
